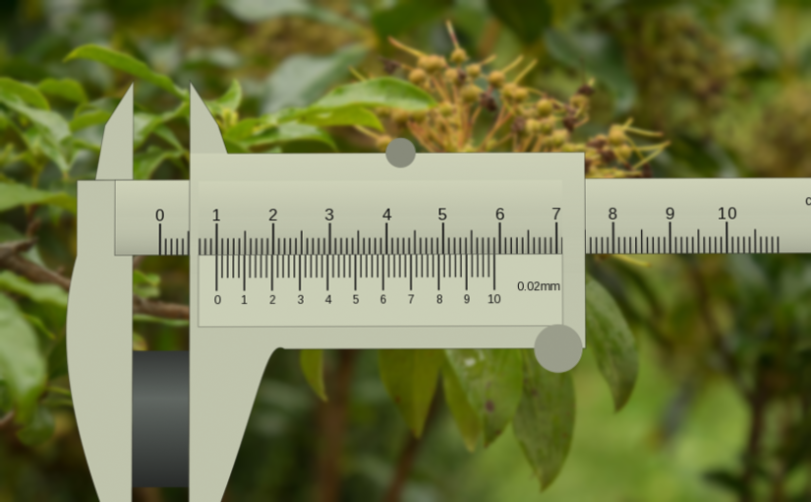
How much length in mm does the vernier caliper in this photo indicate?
10.0 mm
